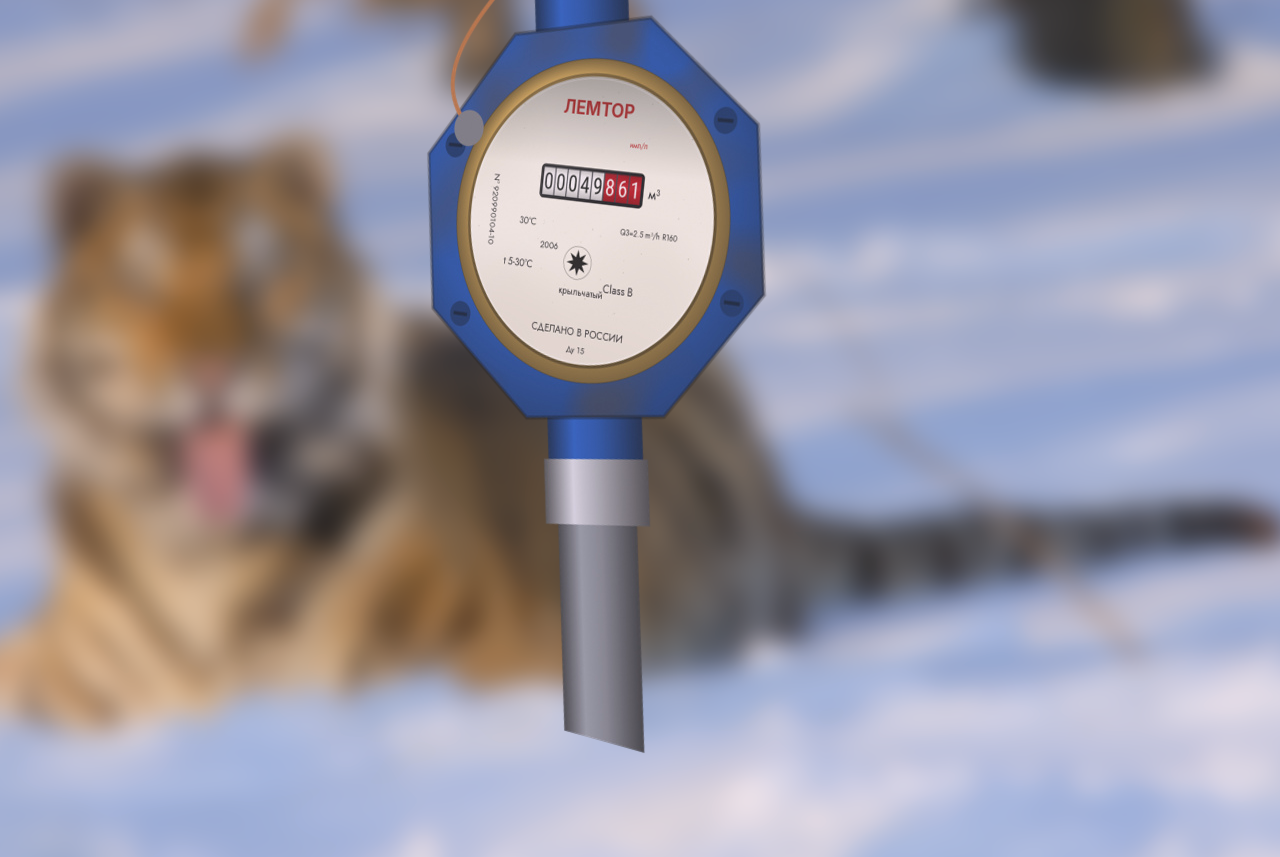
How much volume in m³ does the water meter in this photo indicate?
49.861 m³
